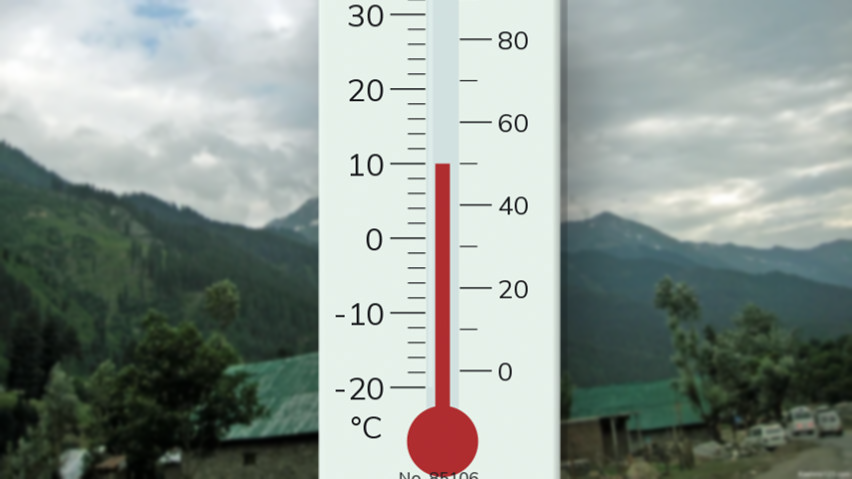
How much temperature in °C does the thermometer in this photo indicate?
10 °C
